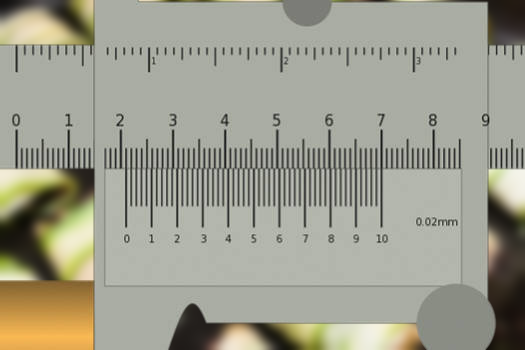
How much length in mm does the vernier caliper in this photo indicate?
21.0 mm
